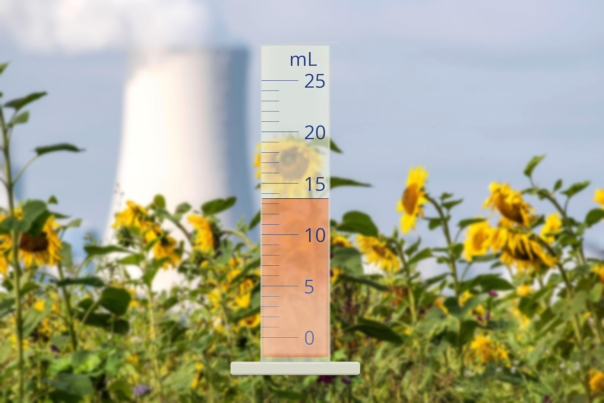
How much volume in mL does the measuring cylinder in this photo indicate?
13.5 mL
